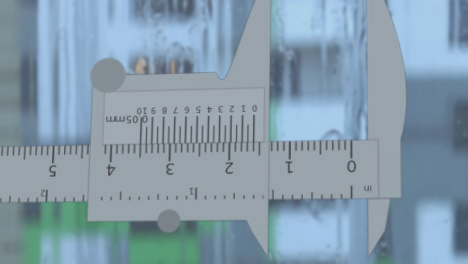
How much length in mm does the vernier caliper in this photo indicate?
16.0 mm
